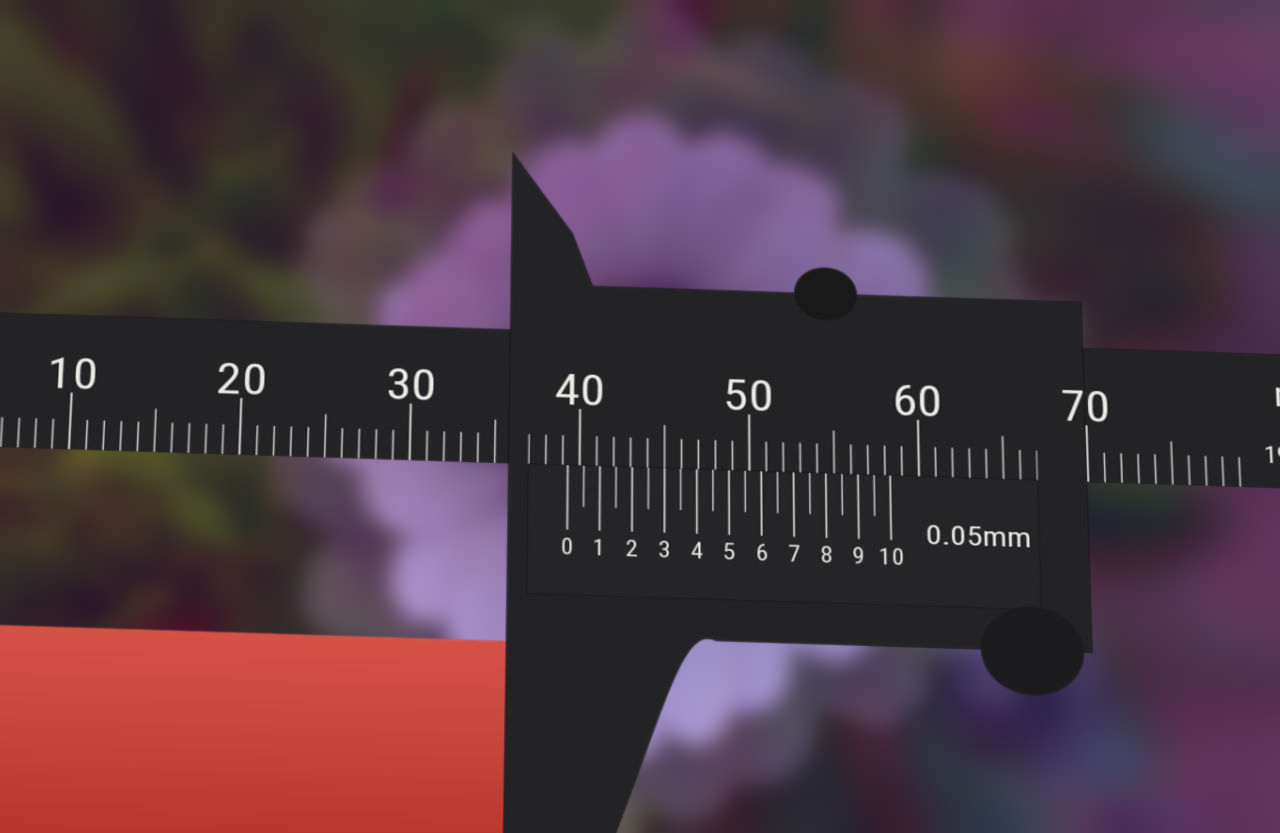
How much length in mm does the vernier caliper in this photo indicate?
39.3 mm
